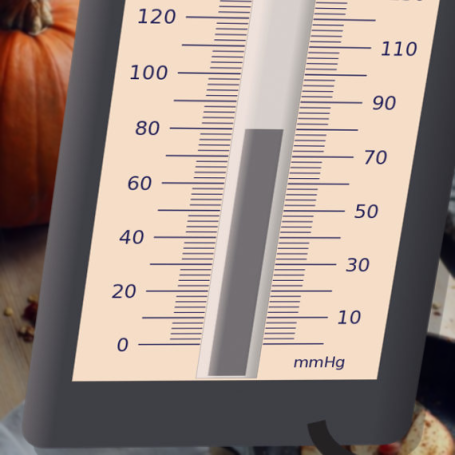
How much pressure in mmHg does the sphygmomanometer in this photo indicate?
80 mmHg
